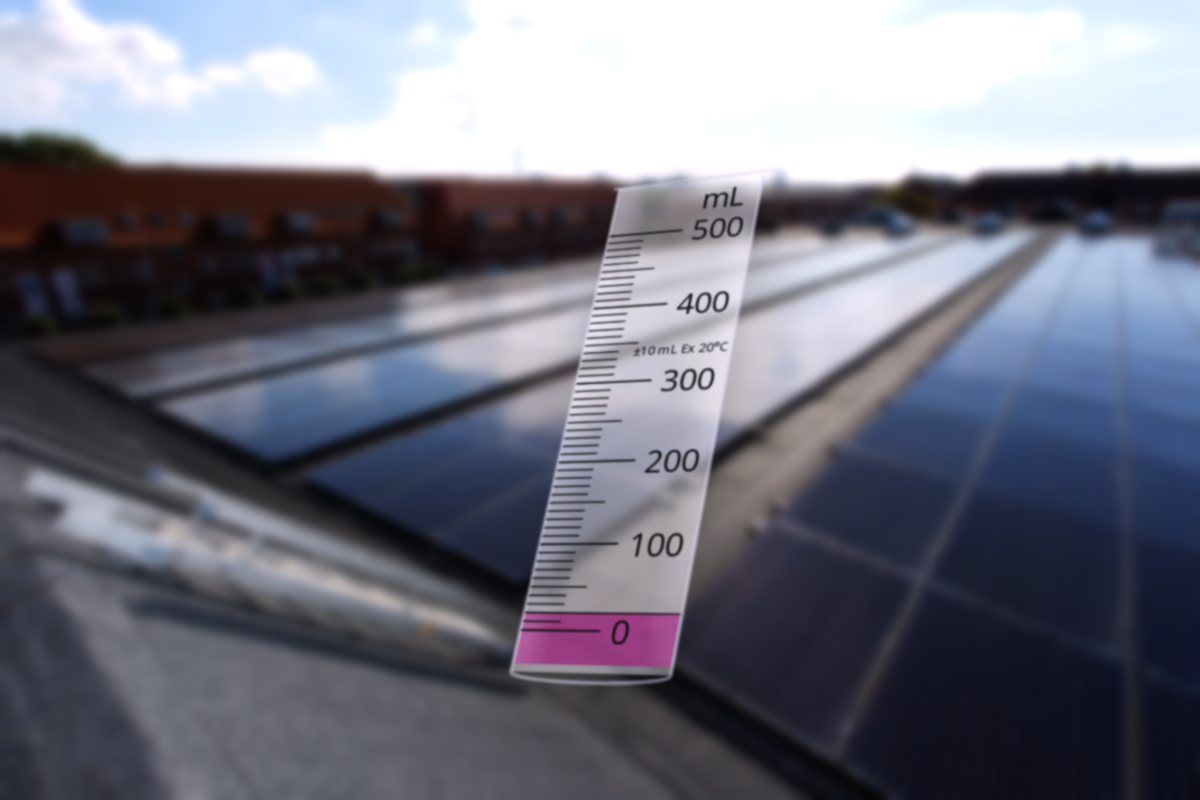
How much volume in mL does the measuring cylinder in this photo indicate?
20 mL
